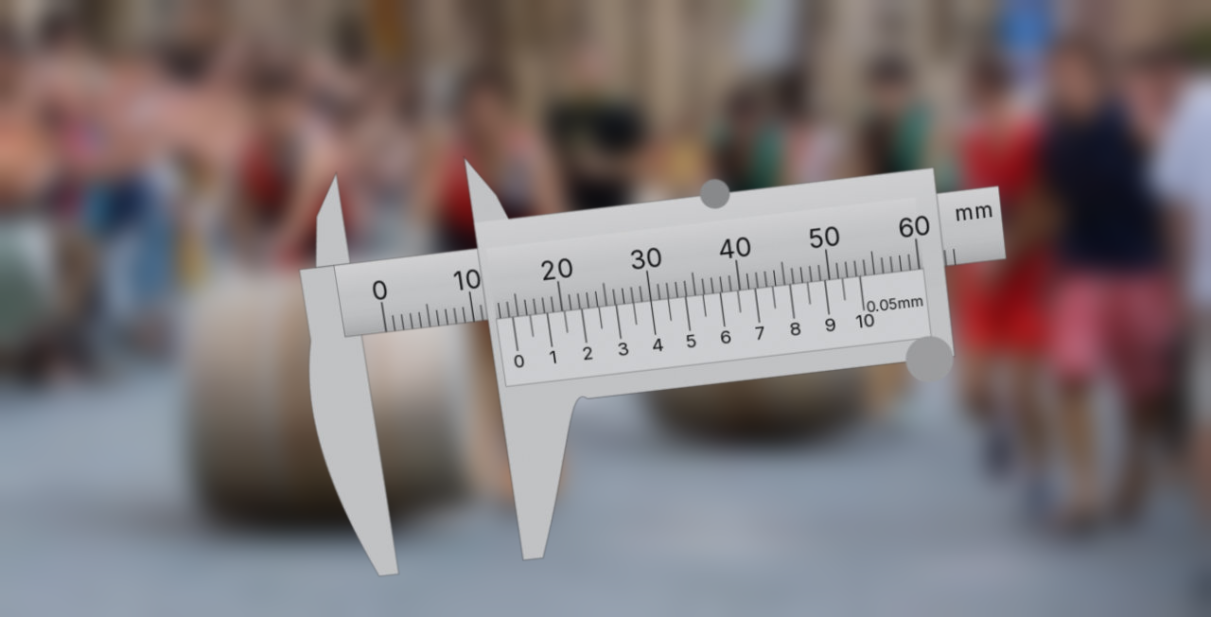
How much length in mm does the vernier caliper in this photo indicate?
14.4 mm
